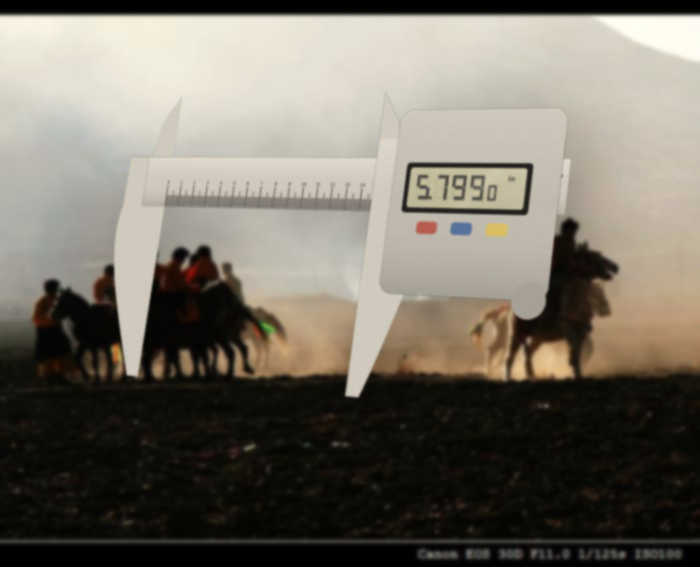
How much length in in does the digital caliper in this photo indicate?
5.7990 in
